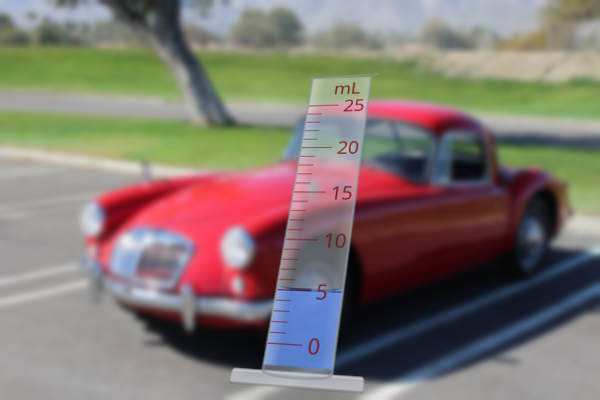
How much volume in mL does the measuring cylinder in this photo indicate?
5 mL
